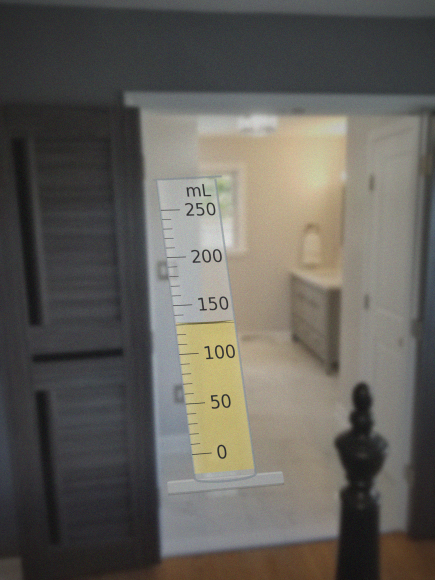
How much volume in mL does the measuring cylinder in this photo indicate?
130 mL
